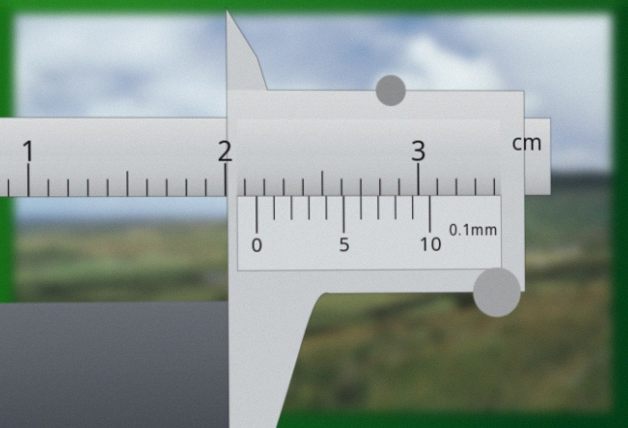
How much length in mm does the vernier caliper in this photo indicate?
21.6 mm
